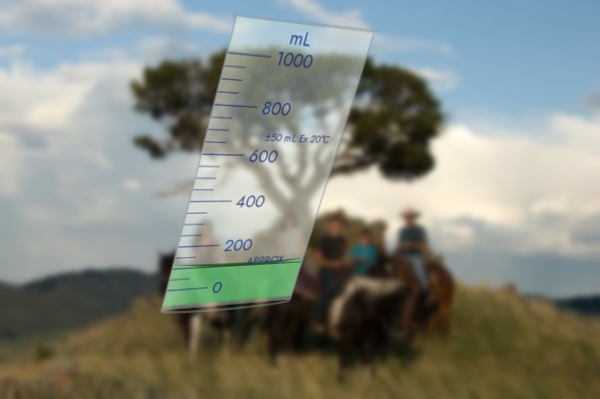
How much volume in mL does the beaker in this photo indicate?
100 mL
